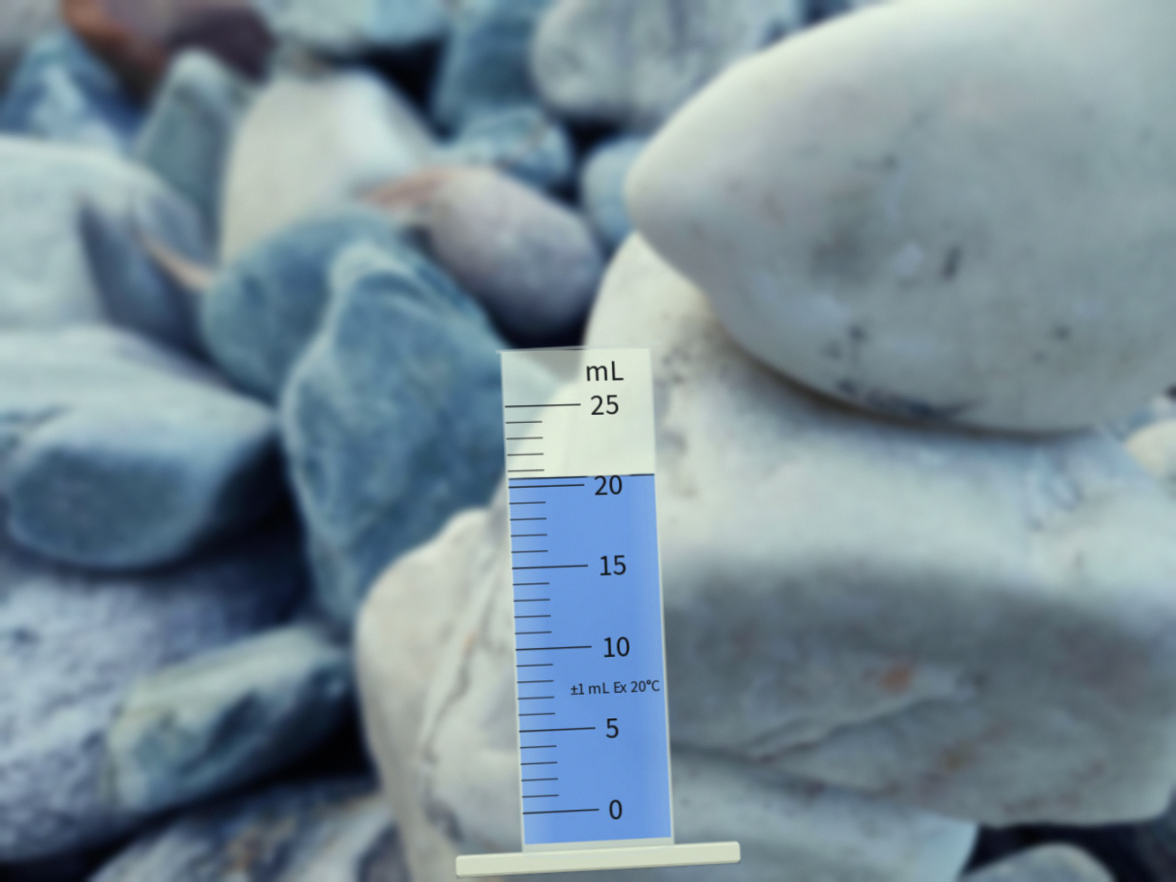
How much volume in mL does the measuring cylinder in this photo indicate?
20.5 mL
